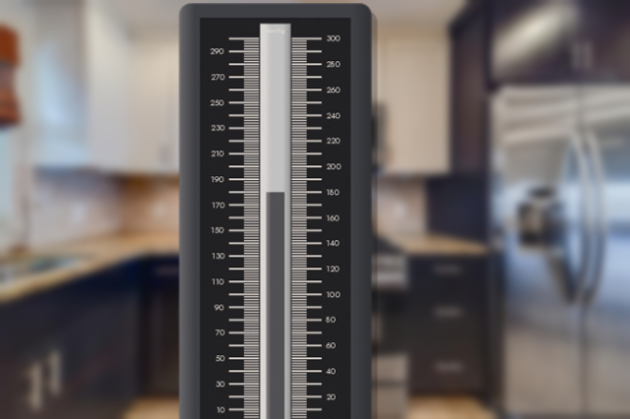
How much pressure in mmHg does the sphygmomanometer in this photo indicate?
180 mmHg
